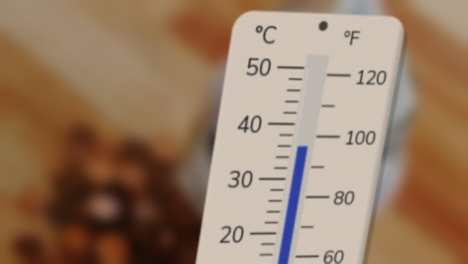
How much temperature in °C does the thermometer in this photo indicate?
36 °C
